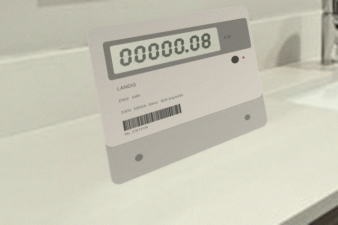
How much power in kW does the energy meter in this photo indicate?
0.08 kW
